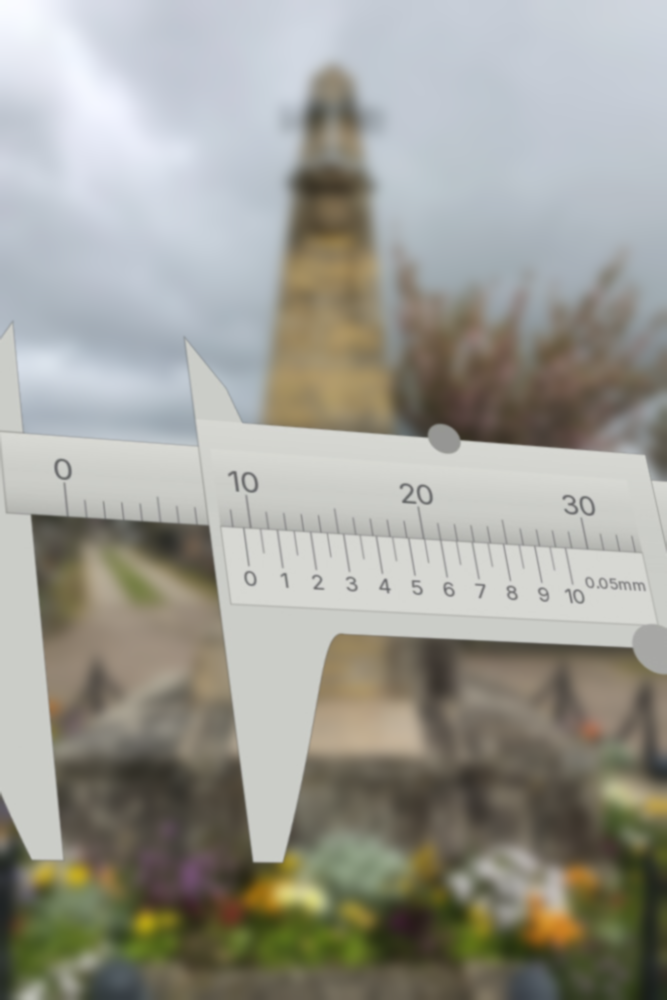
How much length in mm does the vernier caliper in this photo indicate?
9.6 mm
